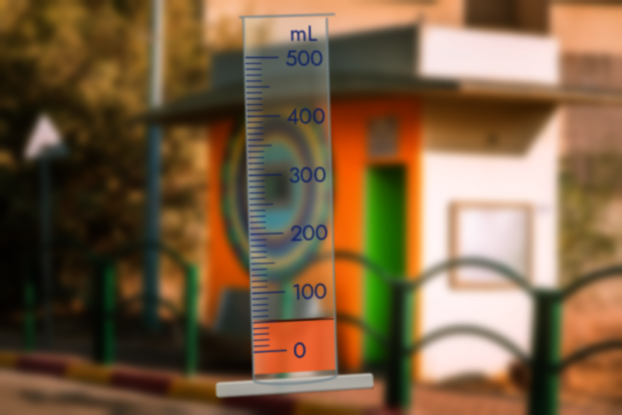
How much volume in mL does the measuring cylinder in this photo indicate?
50 mL
